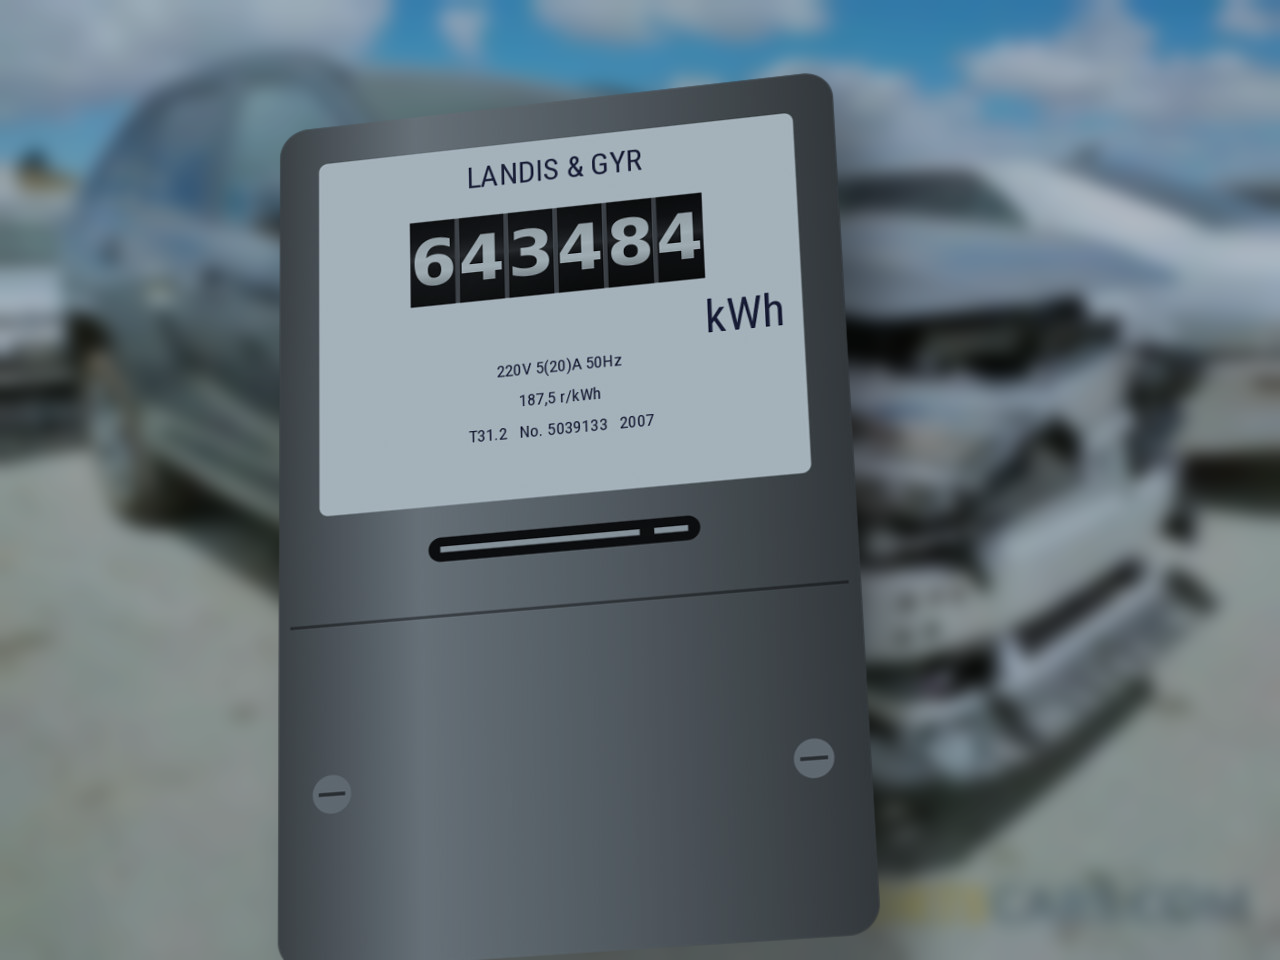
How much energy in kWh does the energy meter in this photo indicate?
643484 kWh
